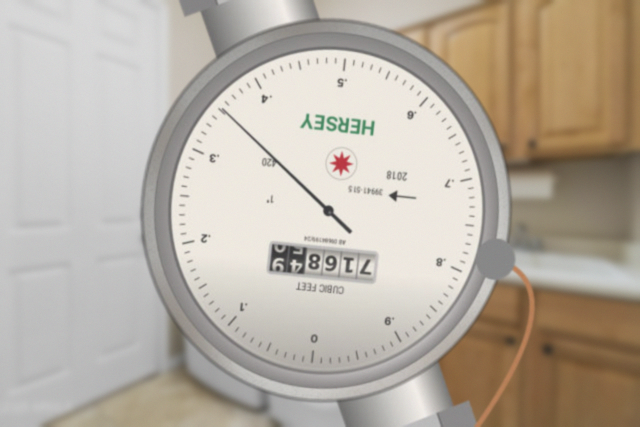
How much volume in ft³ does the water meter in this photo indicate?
716849.35 ft³
